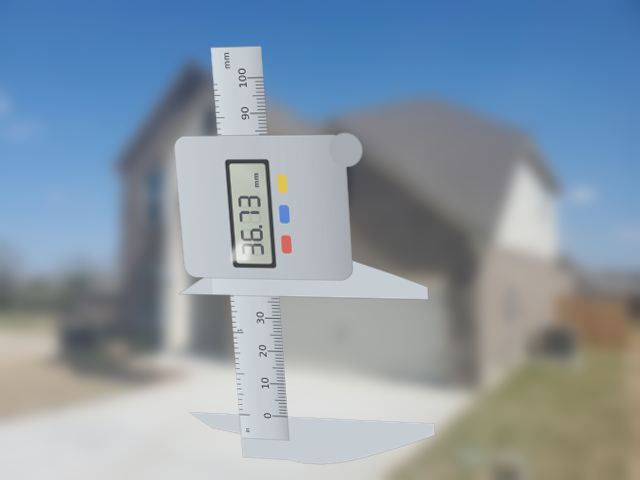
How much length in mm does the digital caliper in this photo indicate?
36.73 mm
